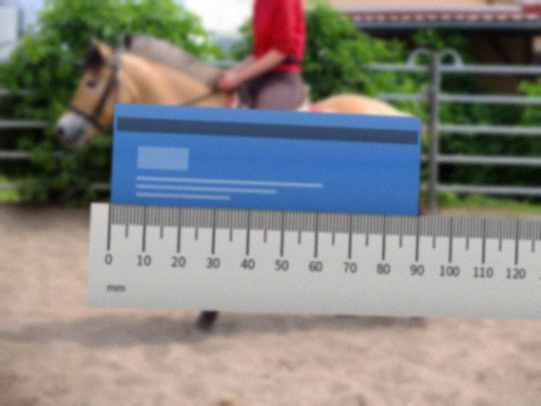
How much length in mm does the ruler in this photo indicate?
90 mm
